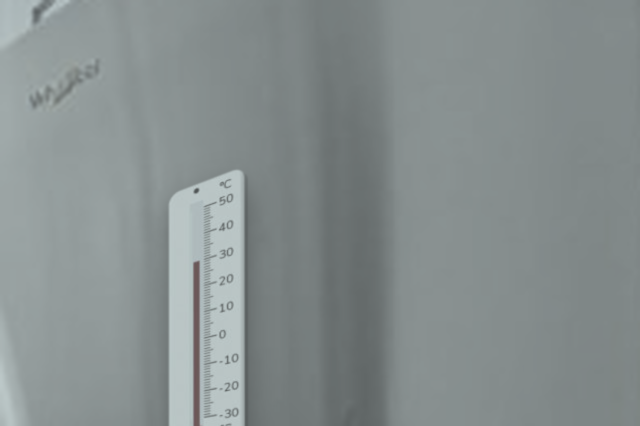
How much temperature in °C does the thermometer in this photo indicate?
30 °C
